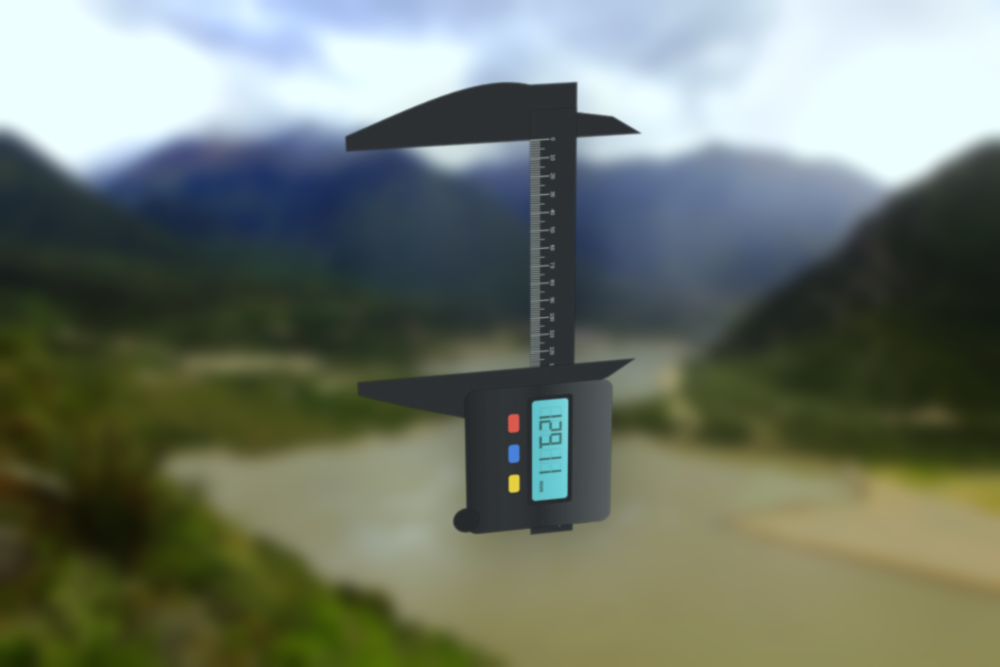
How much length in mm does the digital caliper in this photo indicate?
129.11 mm
